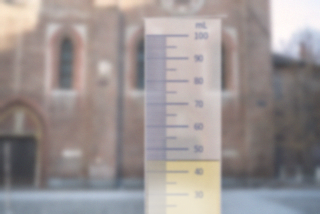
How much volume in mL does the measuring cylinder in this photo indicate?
45 mL
